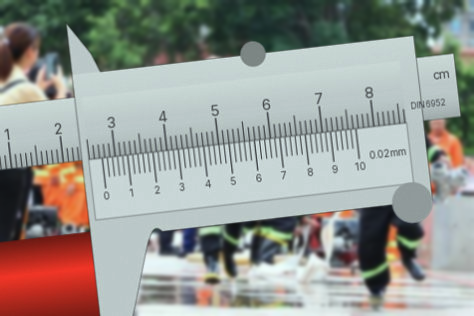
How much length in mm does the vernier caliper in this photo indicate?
27.5 mm
